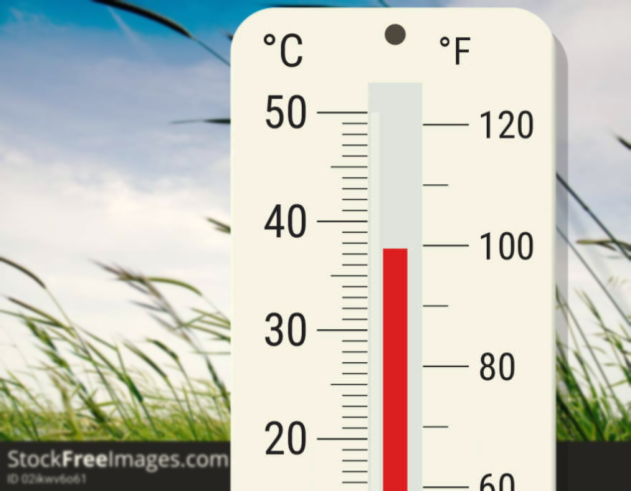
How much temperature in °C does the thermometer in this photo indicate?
37.5 °C
